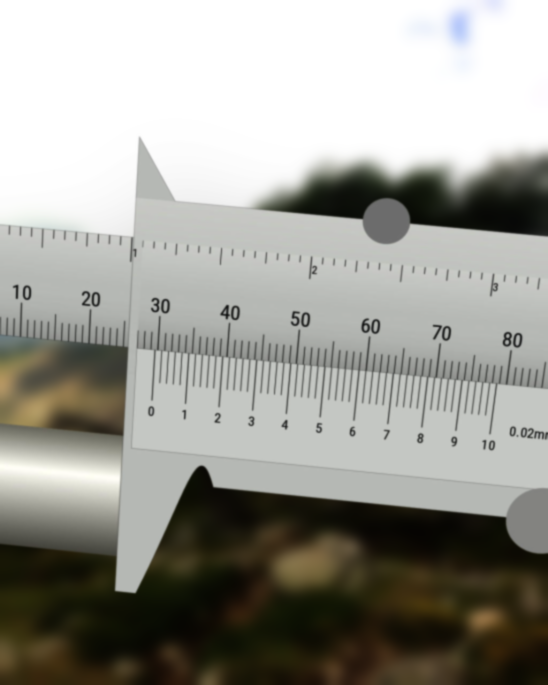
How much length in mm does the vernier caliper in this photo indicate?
29.6 mm
